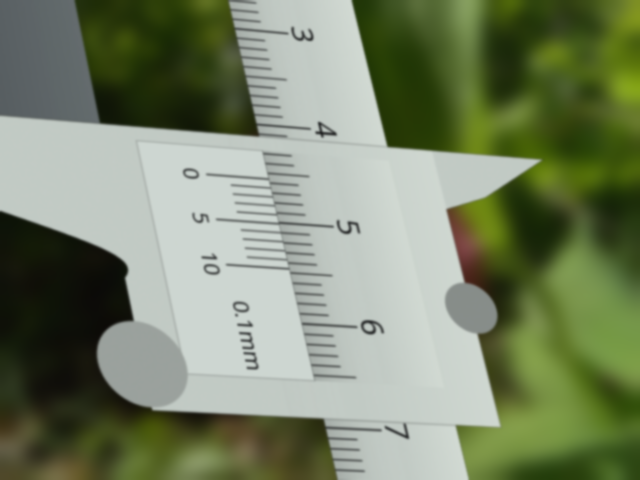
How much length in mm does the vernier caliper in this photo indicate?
45.6 mm
